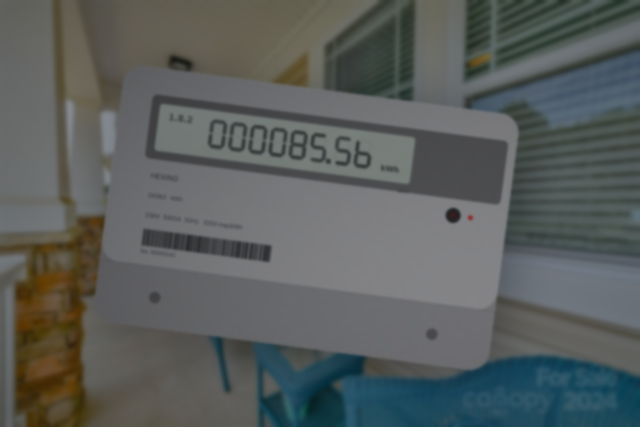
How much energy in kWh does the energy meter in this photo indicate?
85.56 kWh
